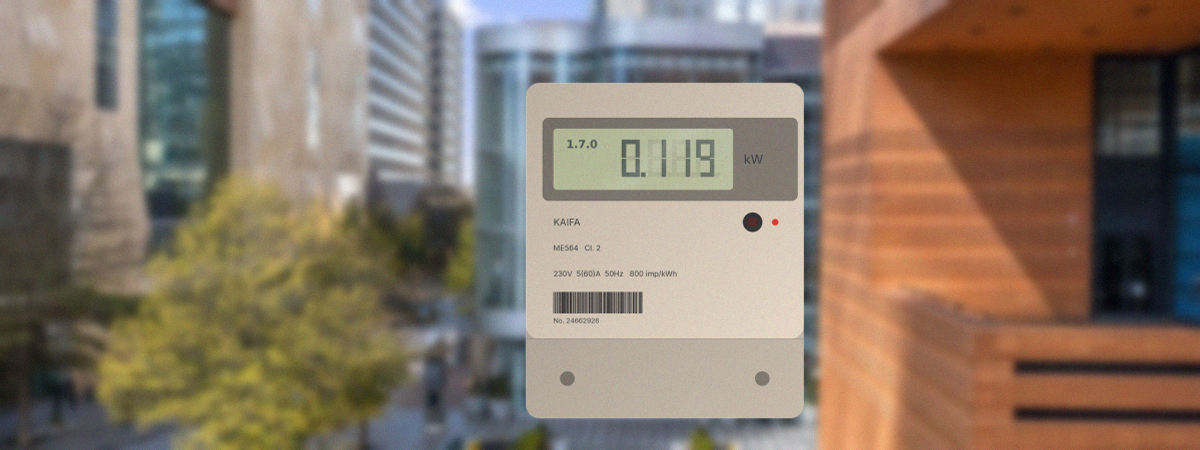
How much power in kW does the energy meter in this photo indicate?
0.119 kW
